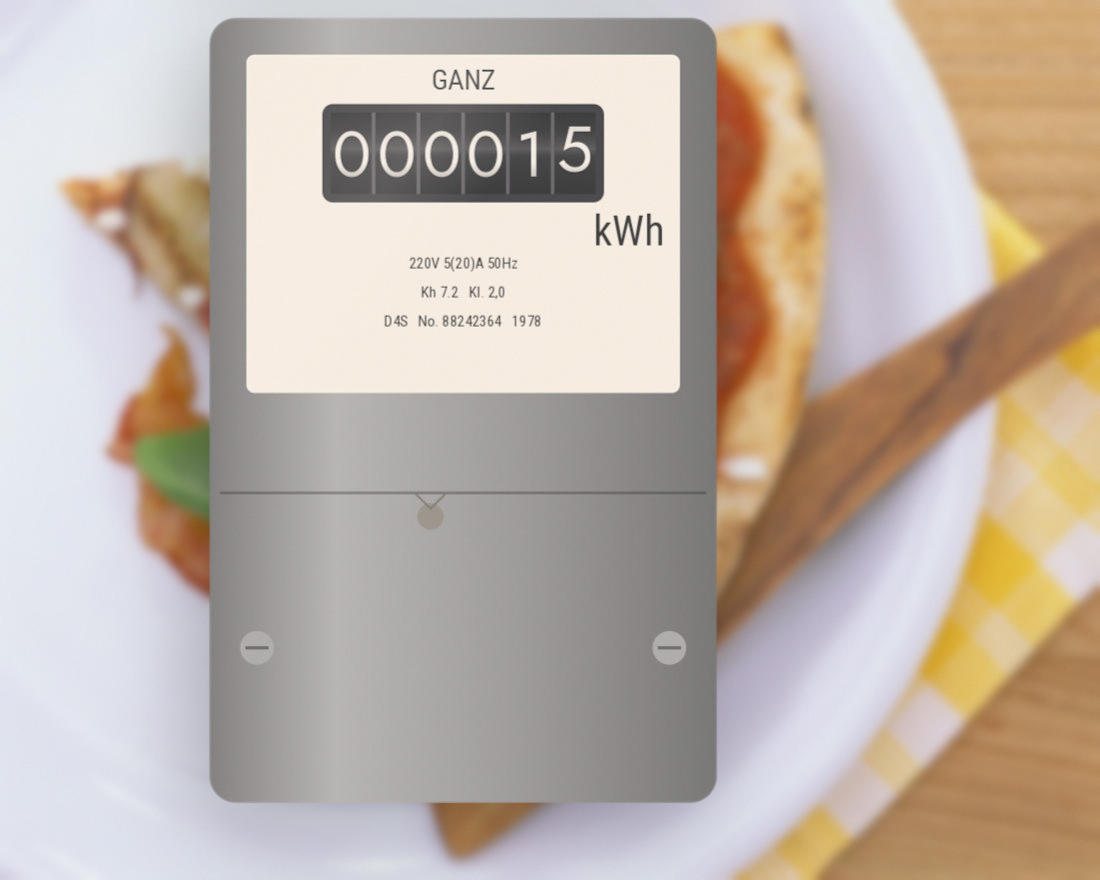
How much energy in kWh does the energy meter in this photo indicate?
15 kWh
